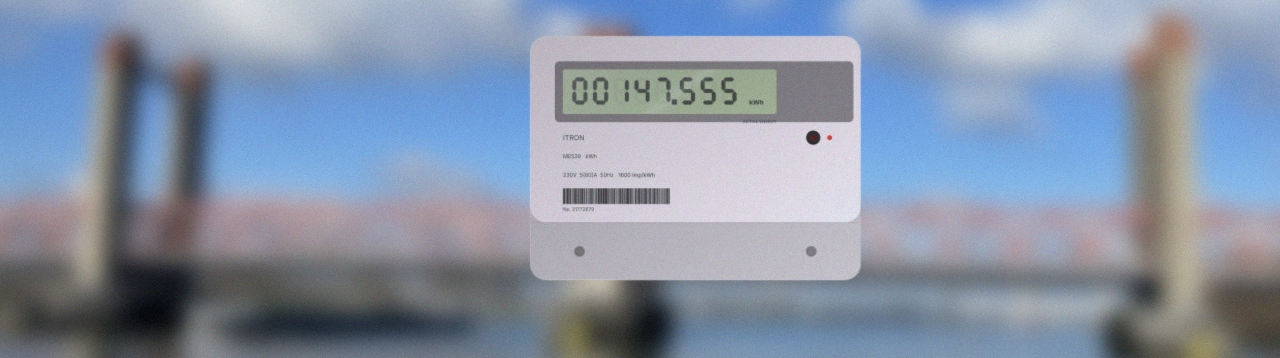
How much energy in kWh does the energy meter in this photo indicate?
147.555 kWh
